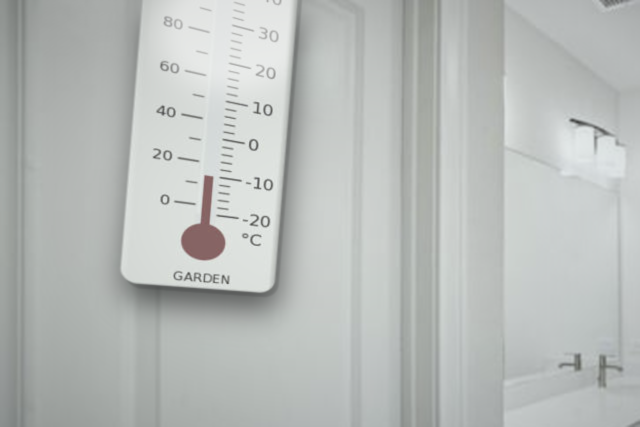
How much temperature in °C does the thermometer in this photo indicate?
-10 °C
